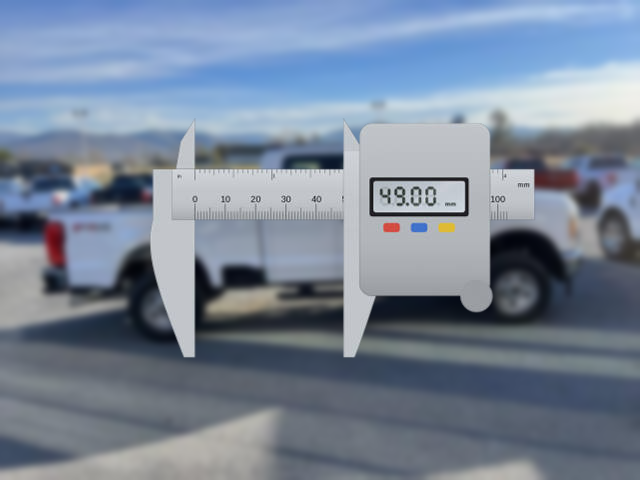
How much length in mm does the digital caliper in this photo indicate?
49.00 mm
